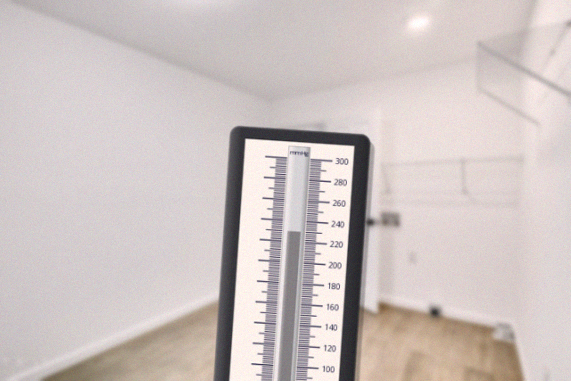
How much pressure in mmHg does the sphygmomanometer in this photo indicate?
230 mmHg
